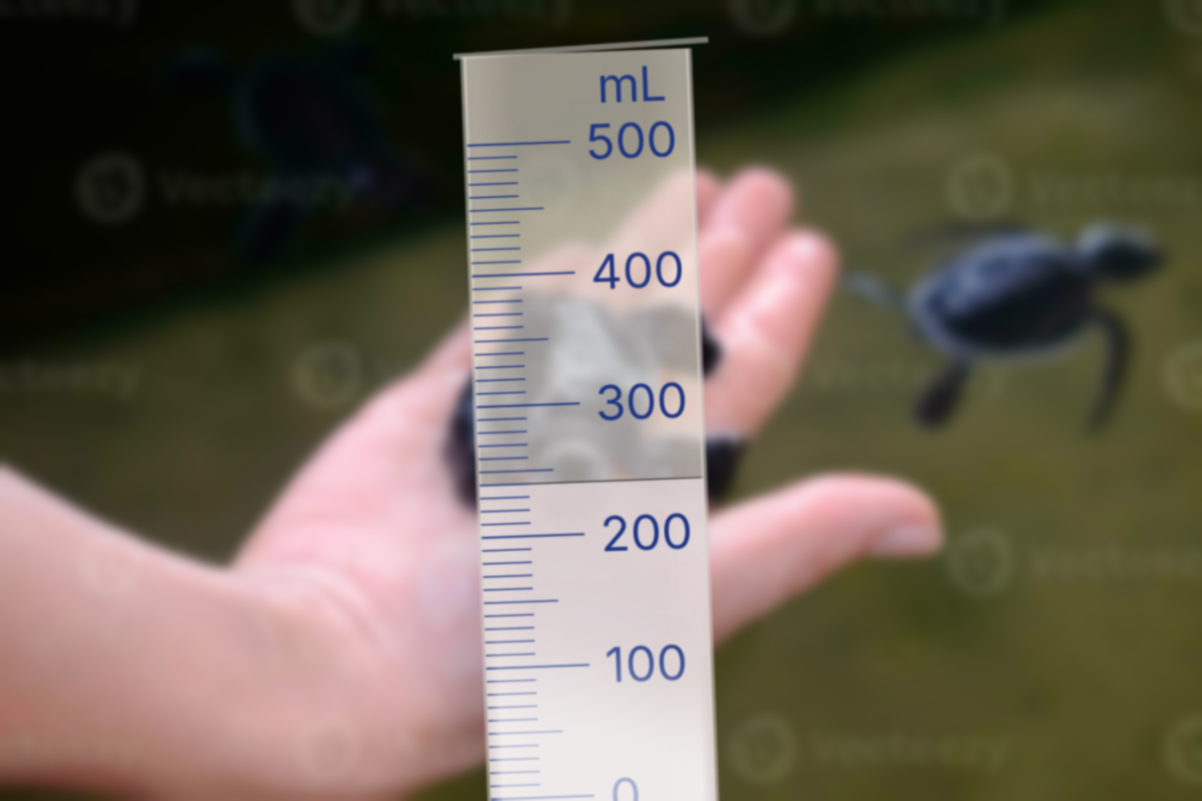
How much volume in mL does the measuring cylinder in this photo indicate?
240 mL
